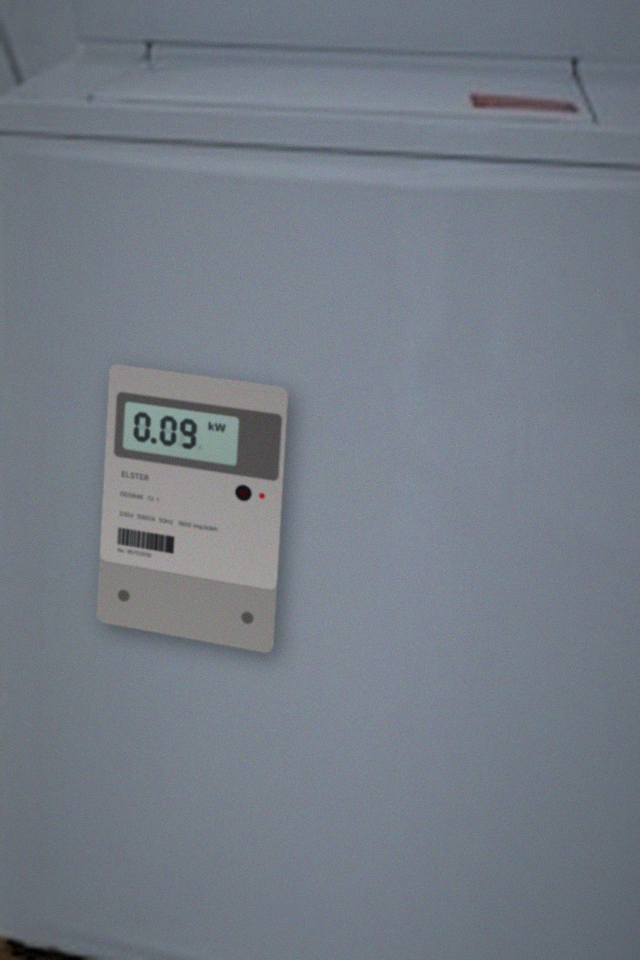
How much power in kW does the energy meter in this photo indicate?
0.09 kW
